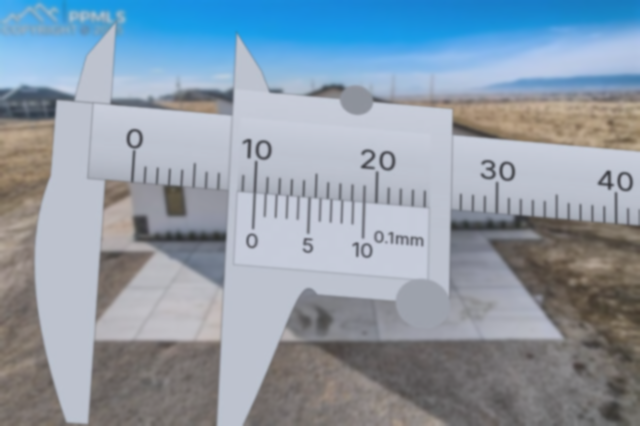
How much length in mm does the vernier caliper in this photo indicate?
10.0 mm
